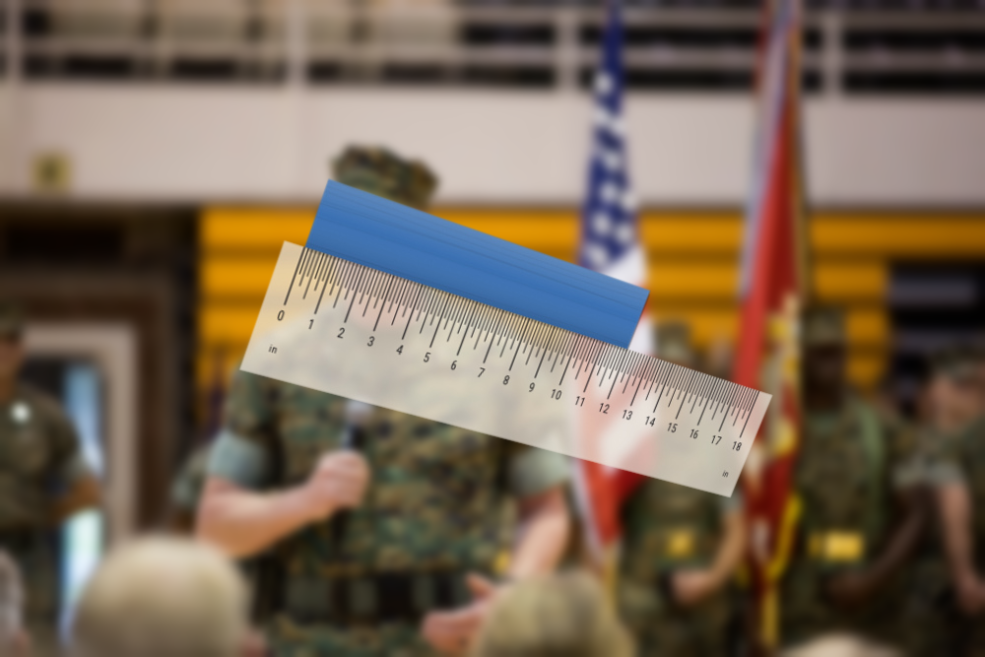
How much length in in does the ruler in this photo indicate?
12 in
